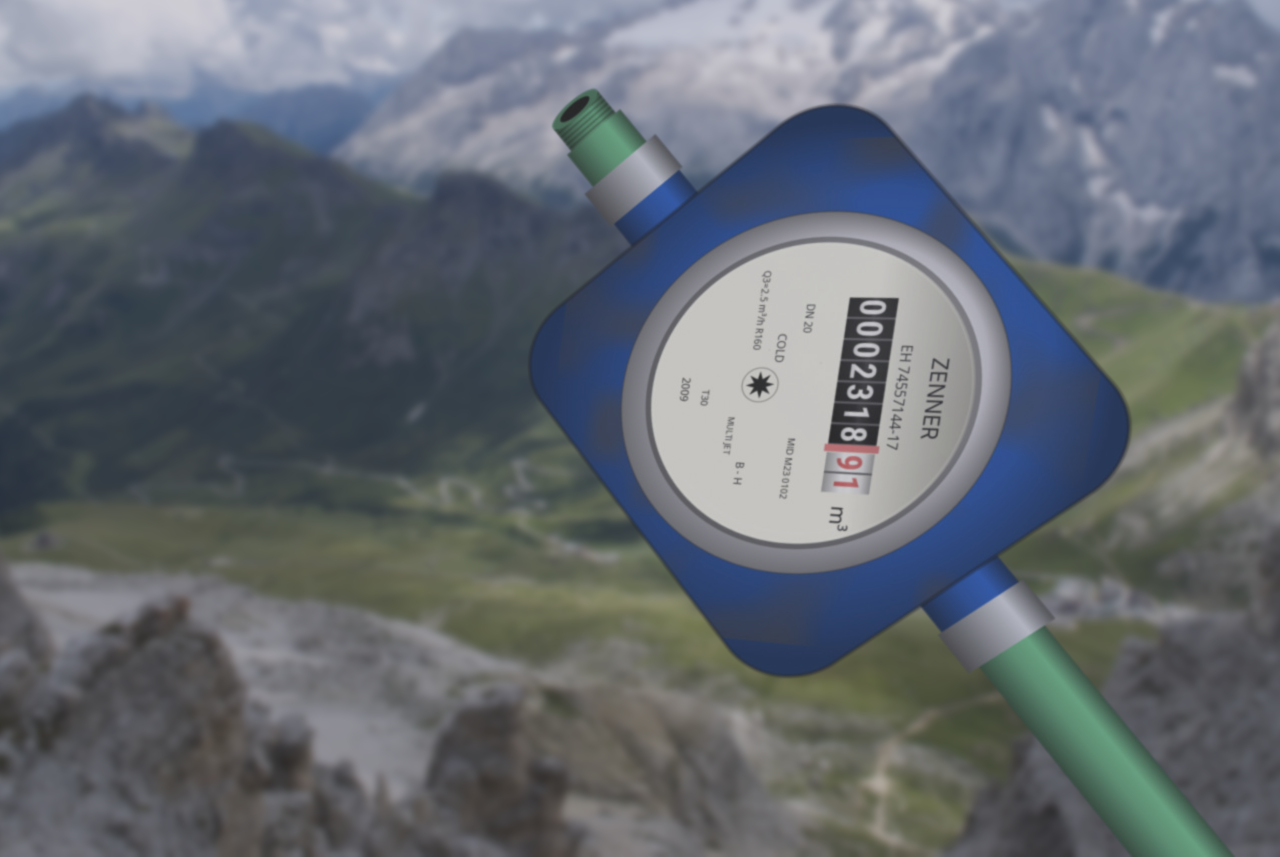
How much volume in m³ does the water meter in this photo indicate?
2318.91 m³
